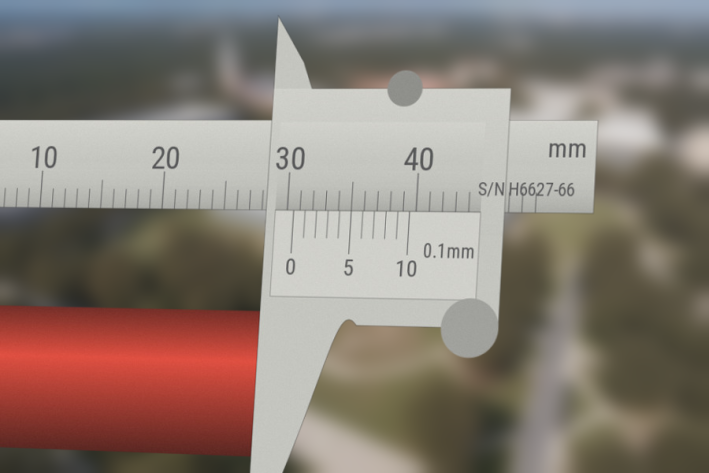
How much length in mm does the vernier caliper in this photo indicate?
30.5 mm
